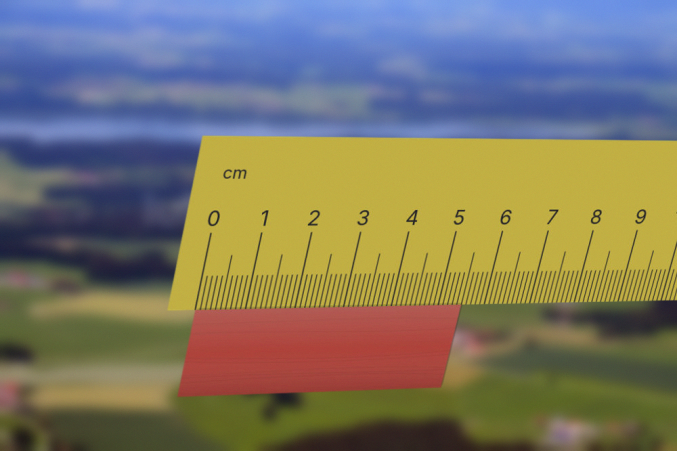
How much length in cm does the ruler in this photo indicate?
5.5 cm
